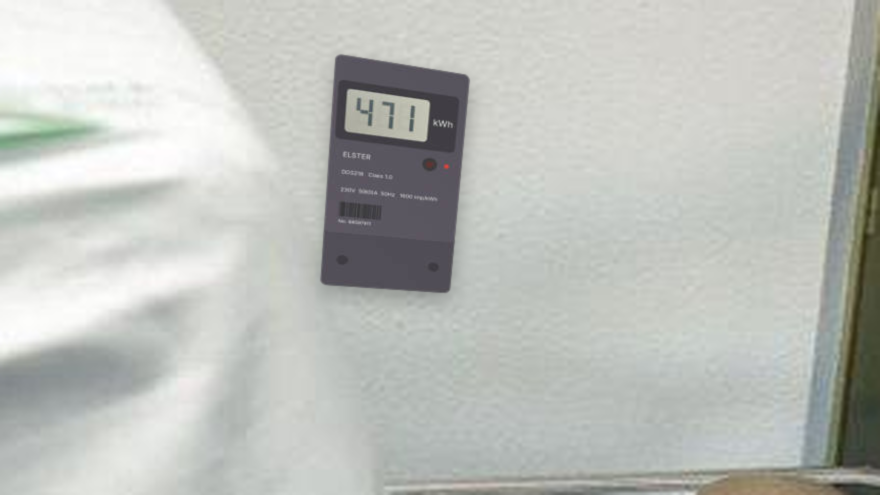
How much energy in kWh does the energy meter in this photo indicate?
471 kWh
